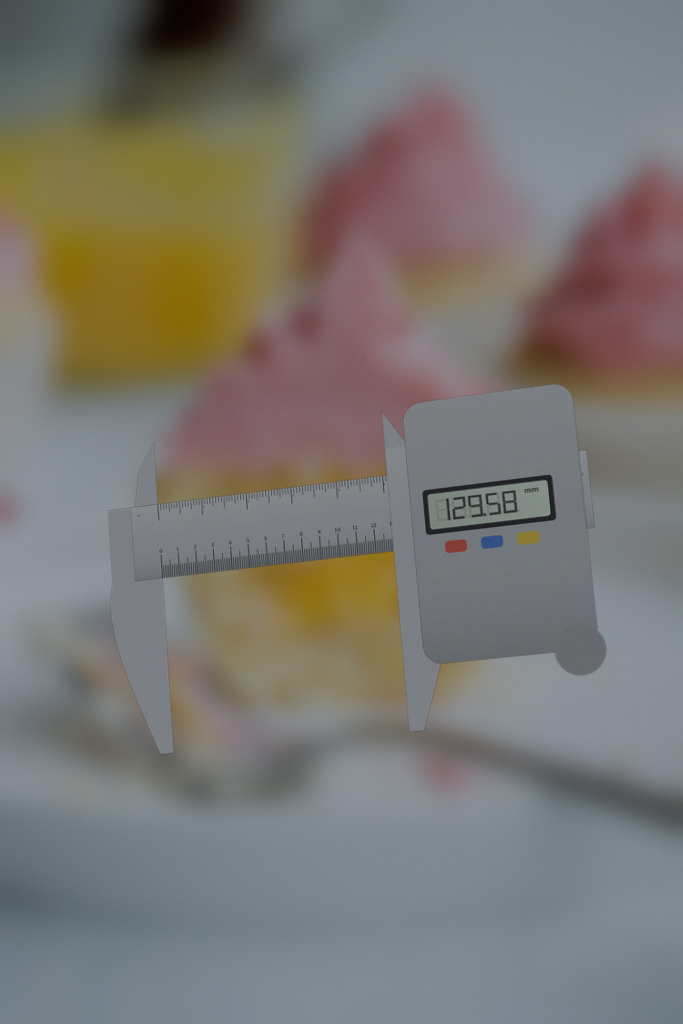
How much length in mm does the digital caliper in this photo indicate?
129.58 mm
